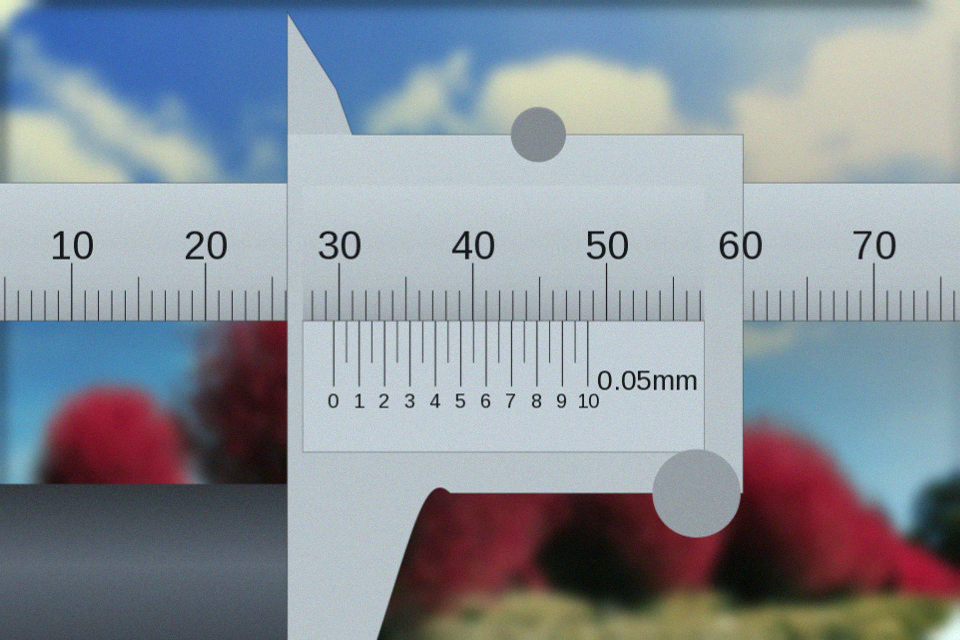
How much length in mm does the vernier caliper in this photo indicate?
29.6 mm
